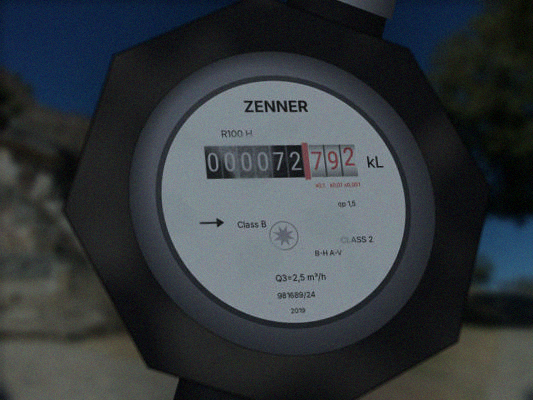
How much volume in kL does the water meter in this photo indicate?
72.792 kL
